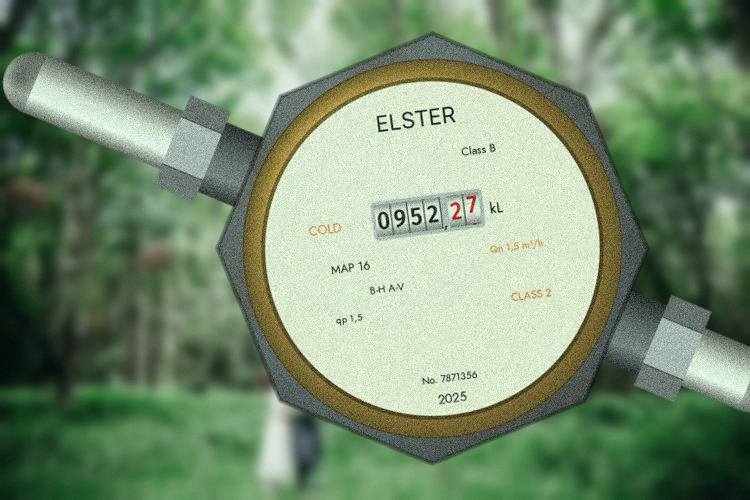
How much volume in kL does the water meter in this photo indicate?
952.27 kL
